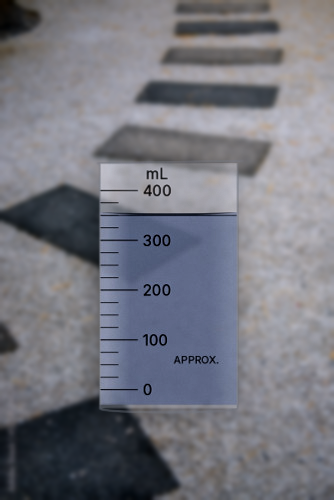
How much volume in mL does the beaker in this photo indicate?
350 mL
